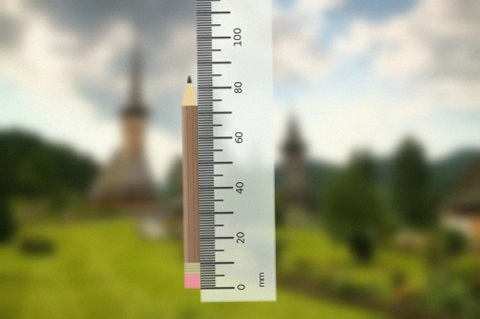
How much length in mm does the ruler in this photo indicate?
85 mm
